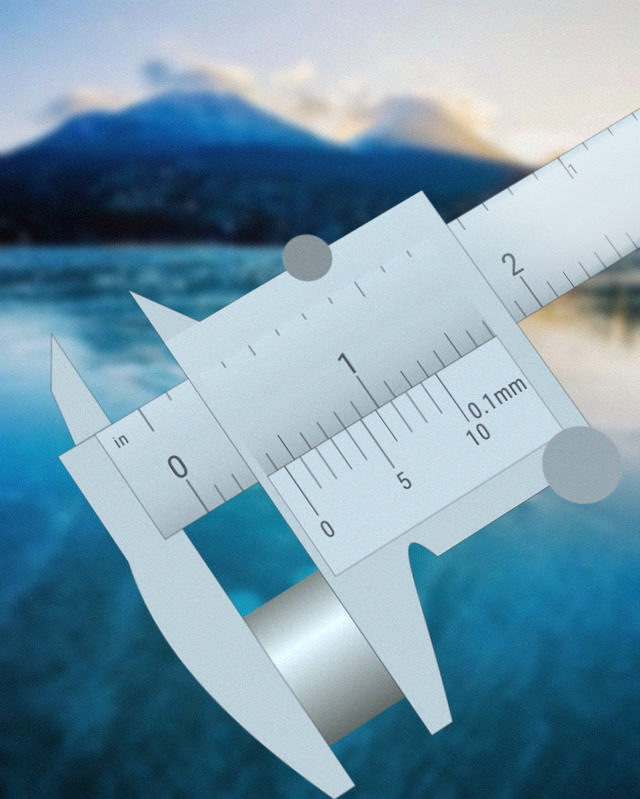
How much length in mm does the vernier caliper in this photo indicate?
4.4 mm
